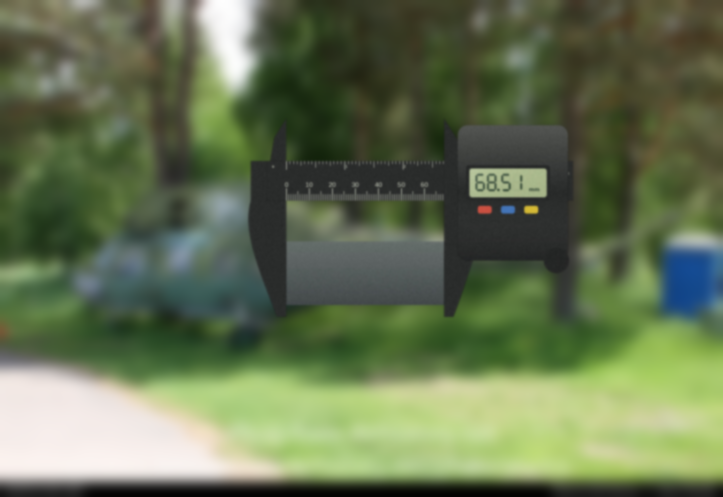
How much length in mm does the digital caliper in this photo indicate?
68.51 mm
